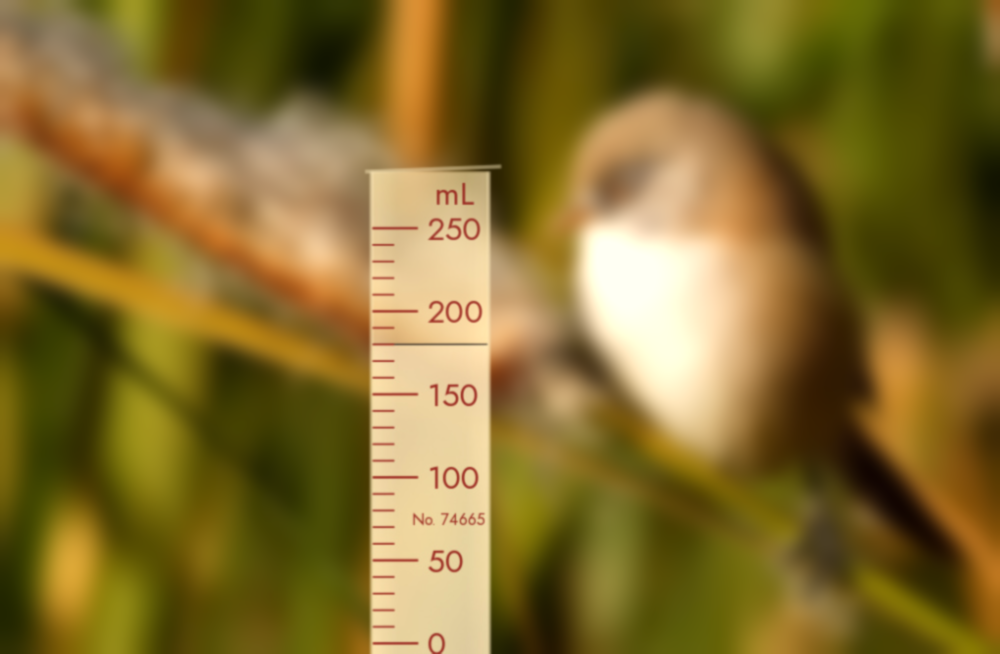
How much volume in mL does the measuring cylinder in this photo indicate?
180 mL
